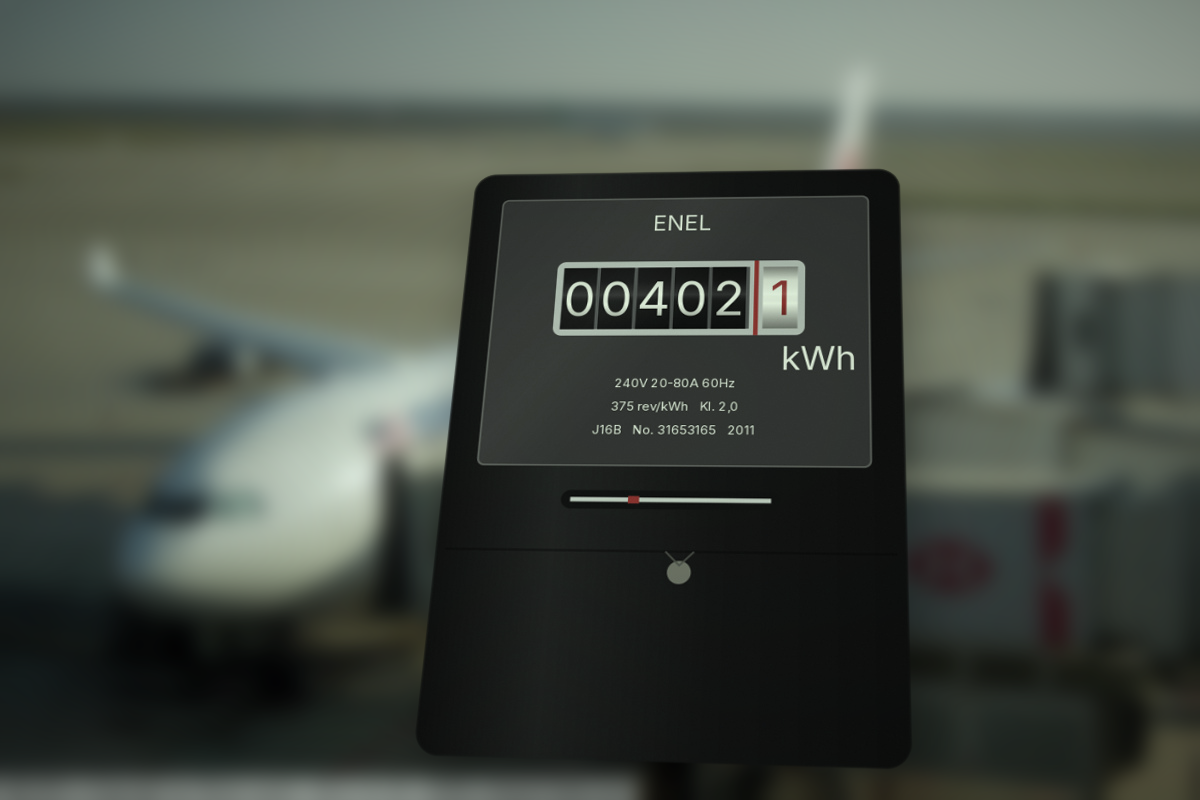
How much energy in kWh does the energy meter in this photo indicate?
402.1 kWh
